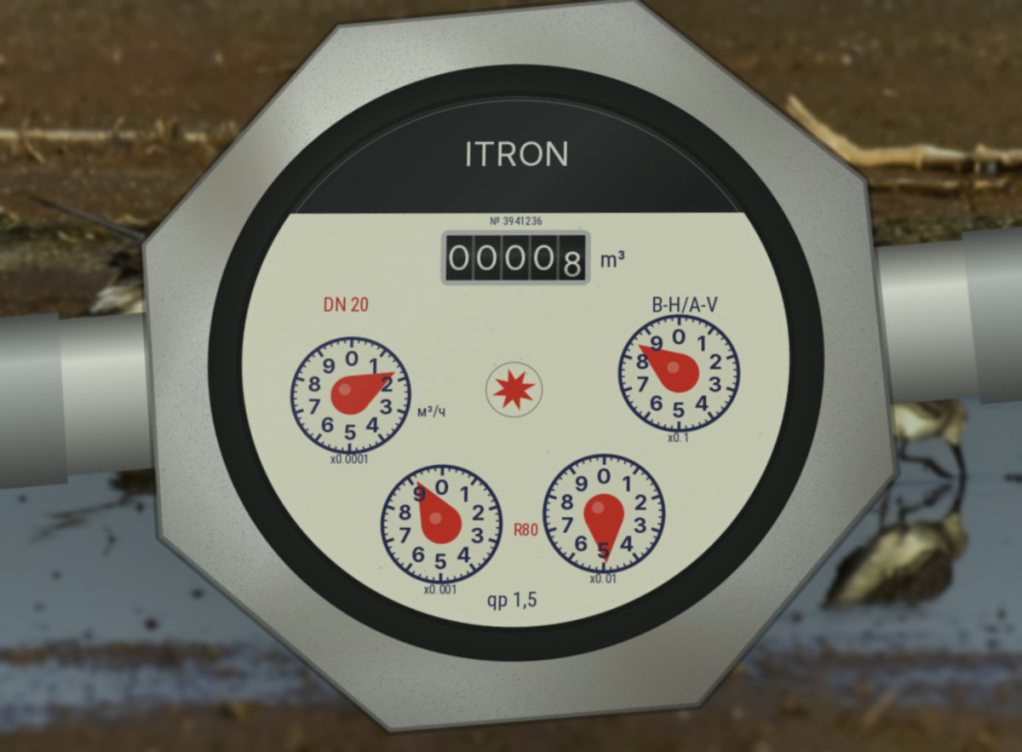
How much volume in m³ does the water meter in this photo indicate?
7.8491 m³
